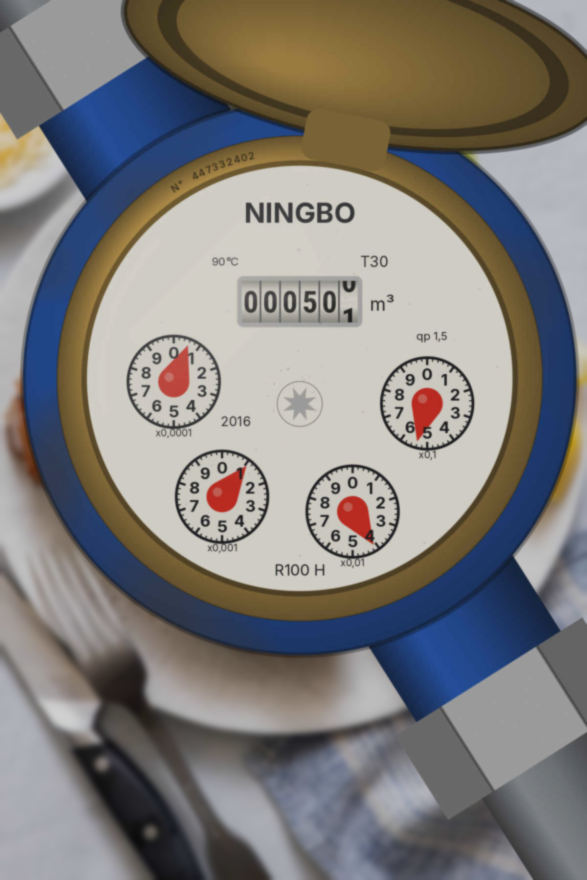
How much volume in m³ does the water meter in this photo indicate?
500.5410 m³
